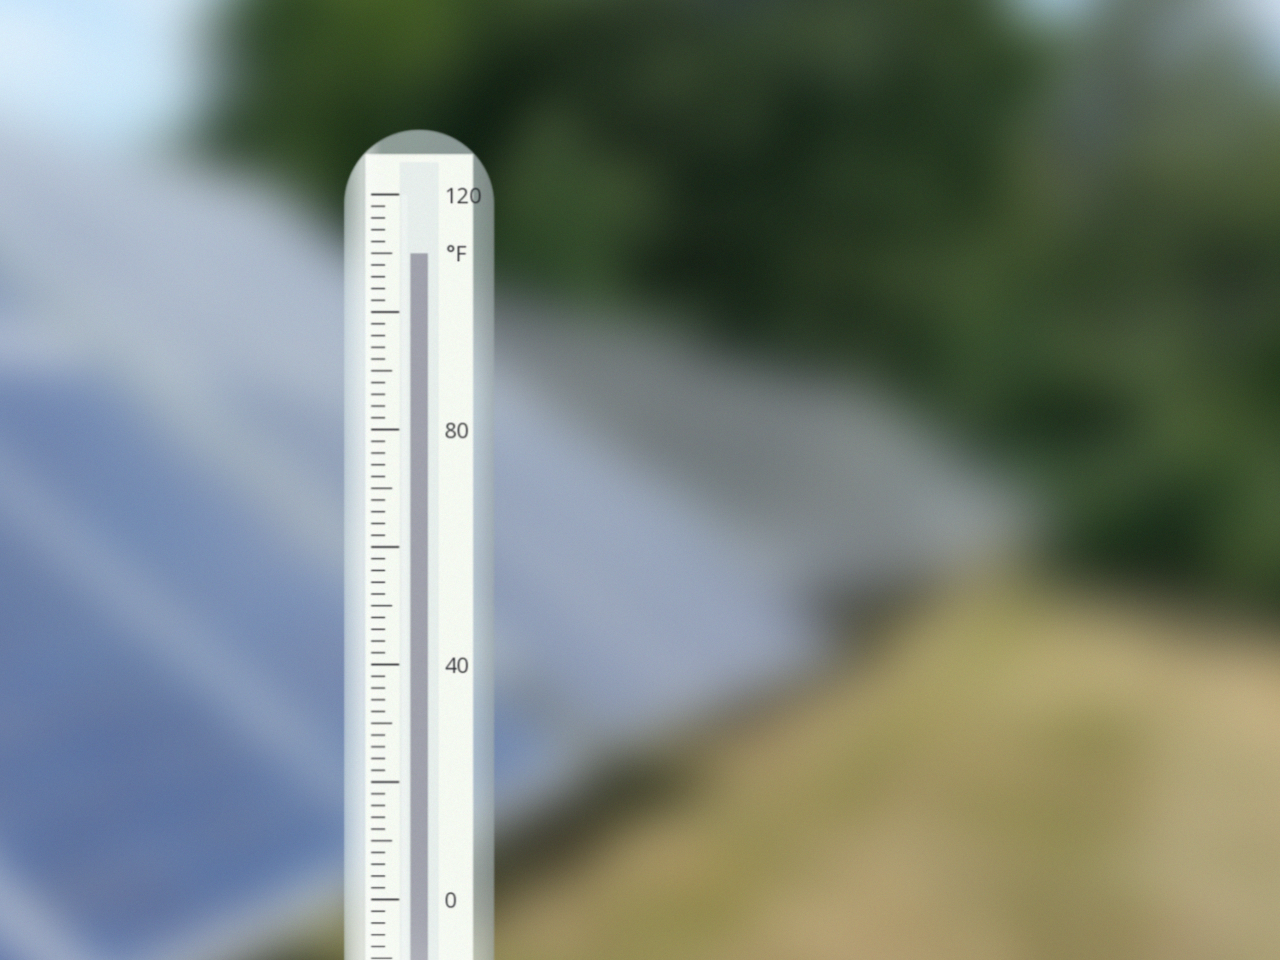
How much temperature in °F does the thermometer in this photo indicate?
110 °F
